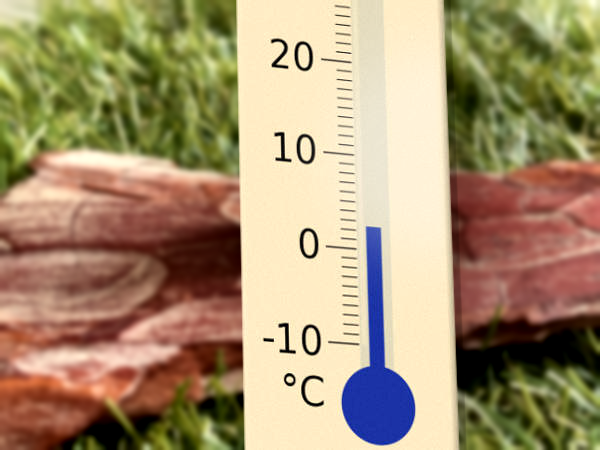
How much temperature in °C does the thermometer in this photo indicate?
2.5 °C
